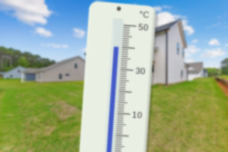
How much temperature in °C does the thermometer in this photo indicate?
40 °C
